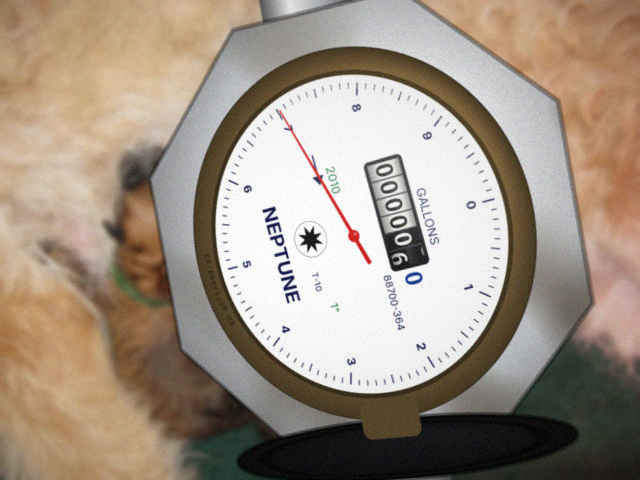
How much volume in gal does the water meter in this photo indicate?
57.0 gal
